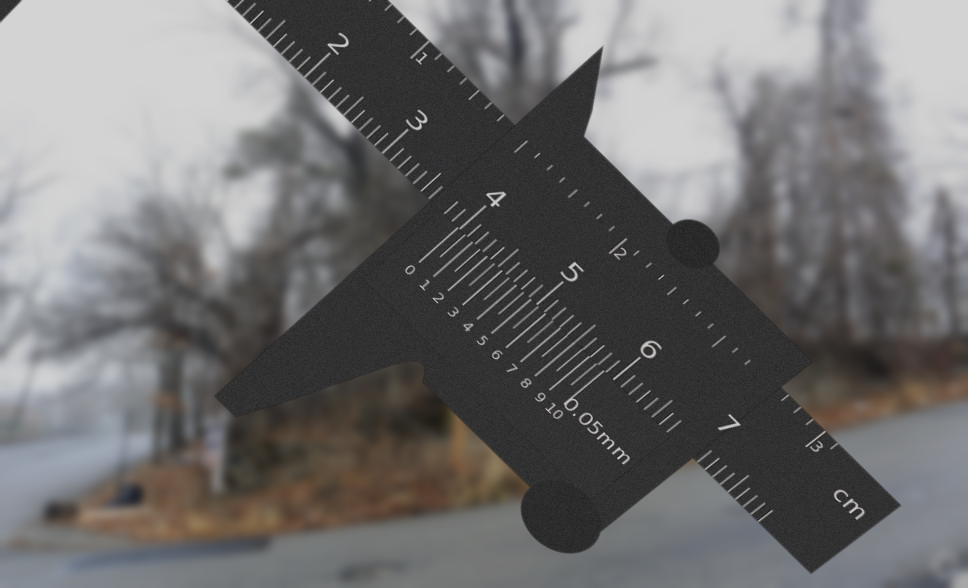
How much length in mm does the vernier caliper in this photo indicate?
39.8 mm
